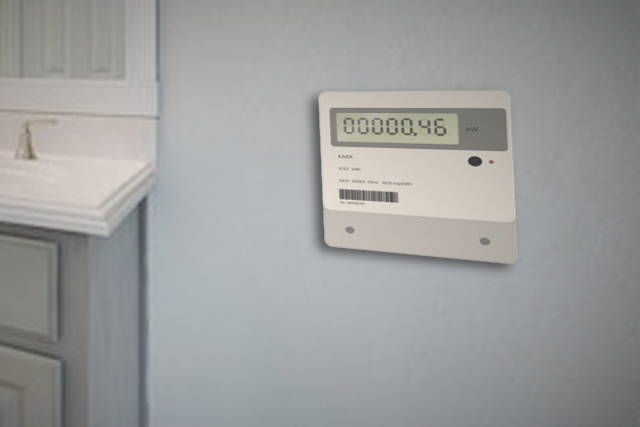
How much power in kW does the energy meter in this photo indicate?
0.46 kW
